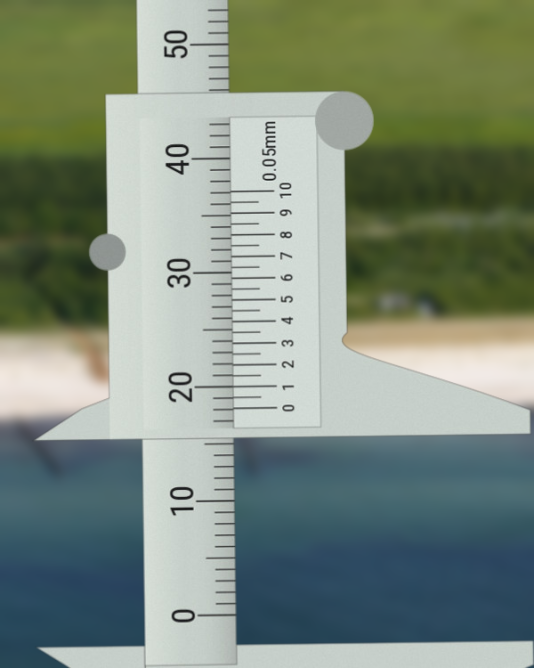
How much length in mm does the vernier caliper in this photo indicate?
18.1 mm
